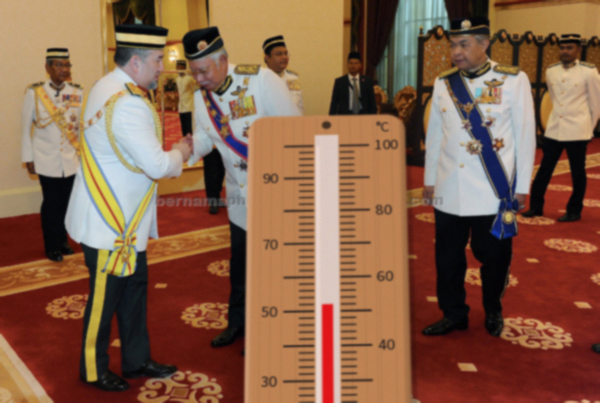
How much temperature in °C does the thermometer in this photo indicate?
52 °C
